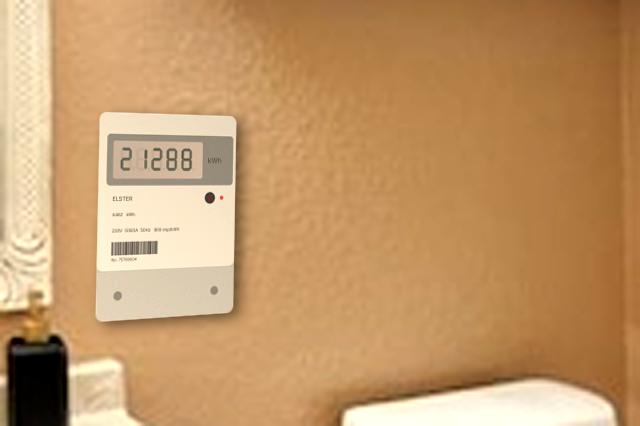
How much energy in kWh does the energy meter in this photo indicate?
21288 kWh
